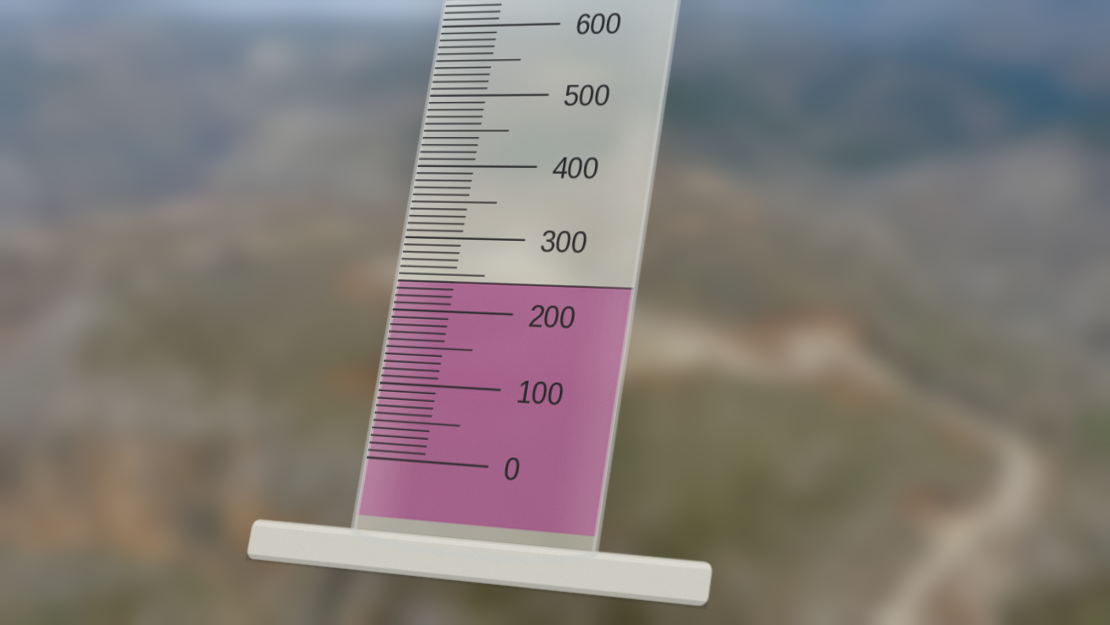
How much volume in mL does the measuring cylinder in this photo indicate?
240 mL
